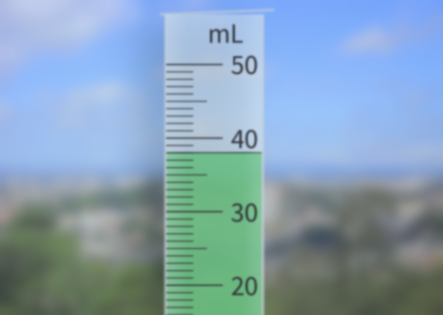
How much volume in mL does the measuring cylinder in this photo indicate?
38 mL
